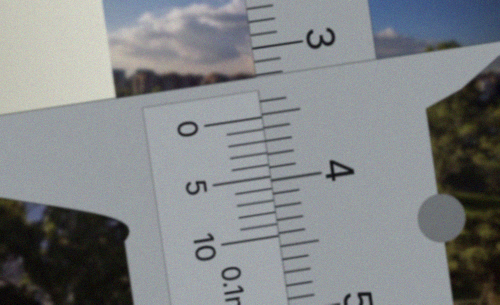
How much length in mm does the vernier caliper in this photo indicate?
35.2 mm
